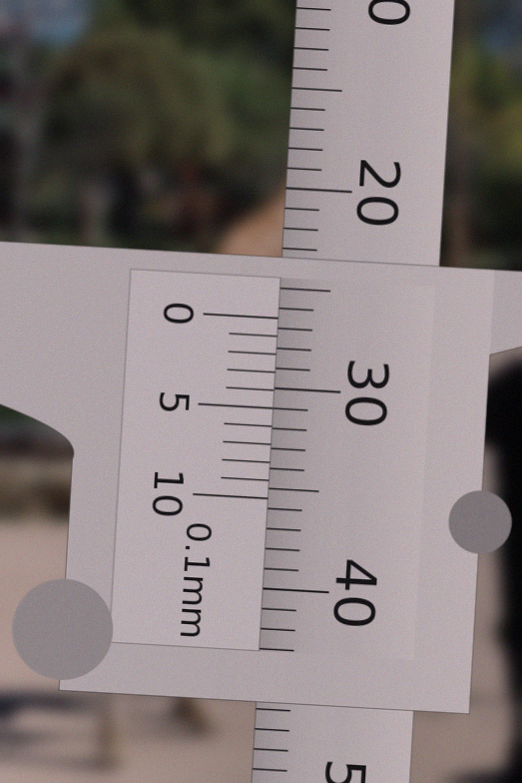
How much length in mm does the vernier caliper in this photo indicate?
26.5 mm
